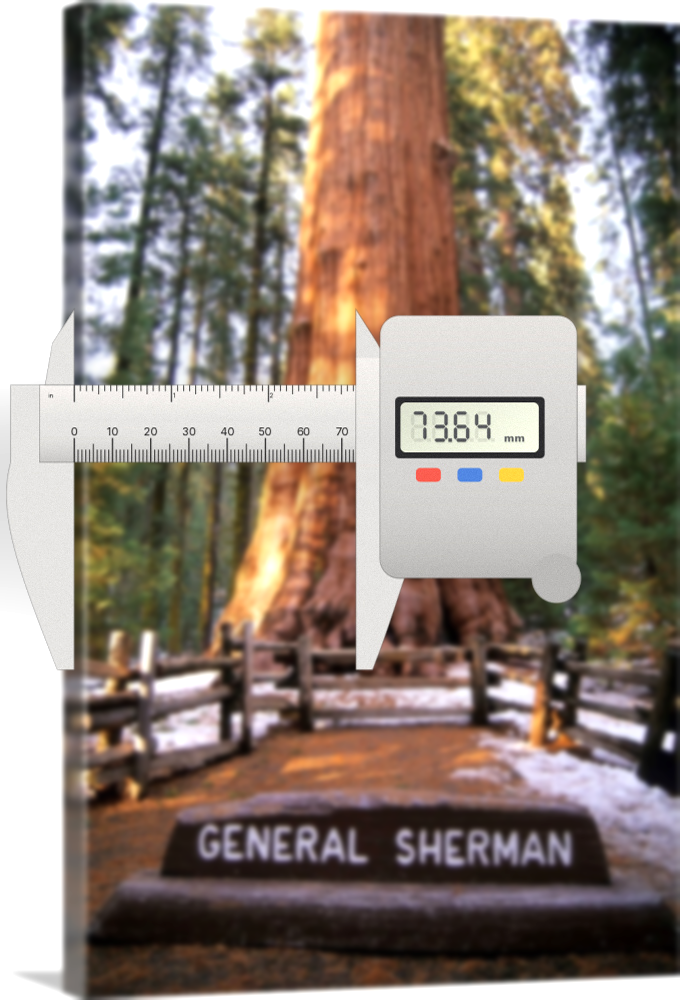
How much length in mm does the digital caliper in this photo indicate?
73.64 mm
